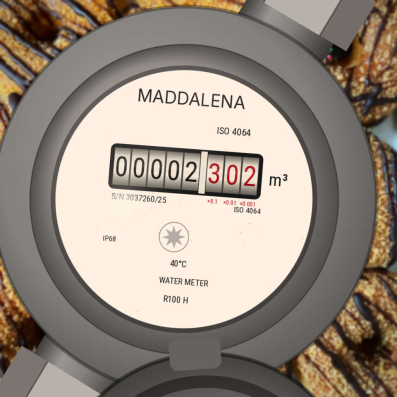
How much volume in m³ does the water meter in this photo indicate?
2.302 m³
